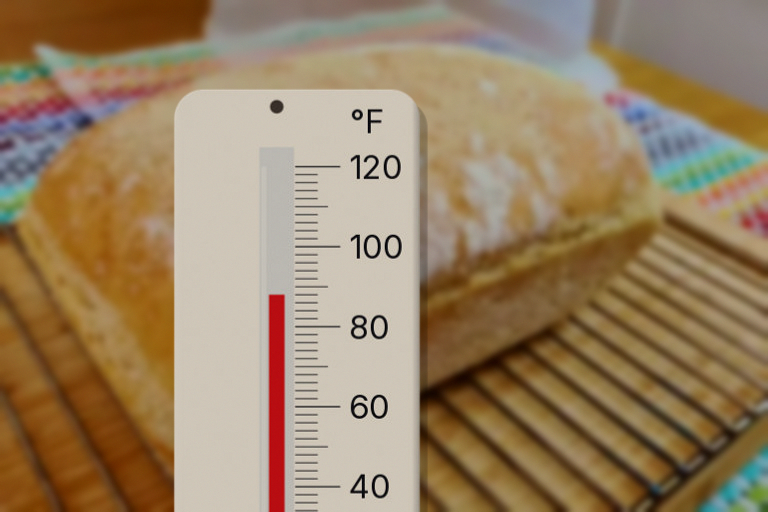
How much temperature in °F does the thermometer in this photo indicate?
88 °F
